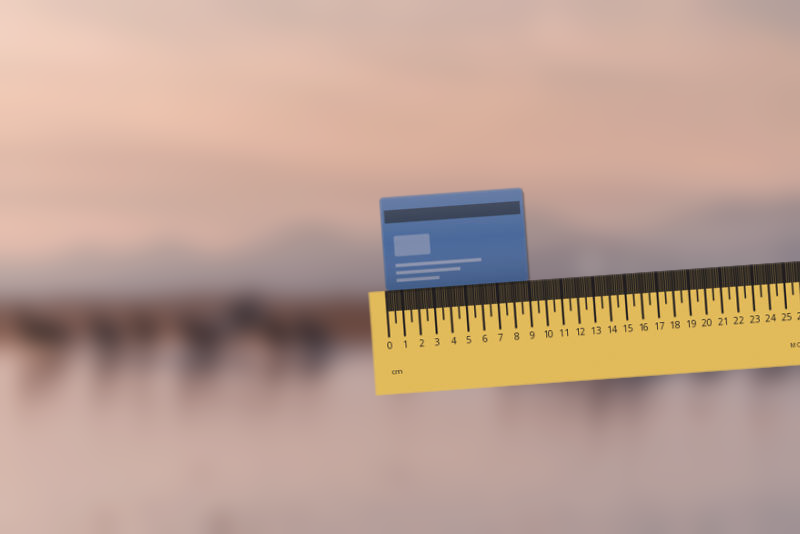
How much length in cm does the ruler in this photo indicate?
9 cm
